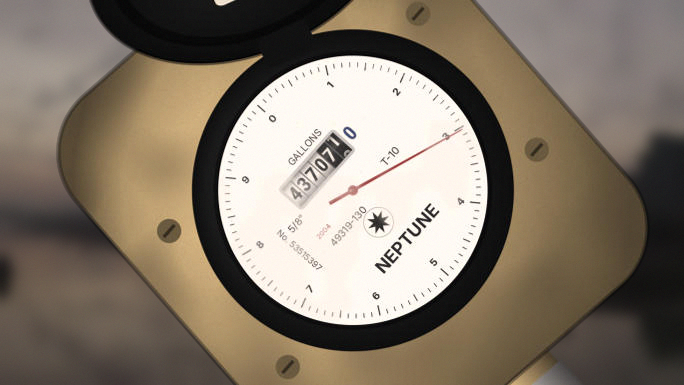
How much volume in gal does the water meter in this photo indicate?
4370713.0 gal
